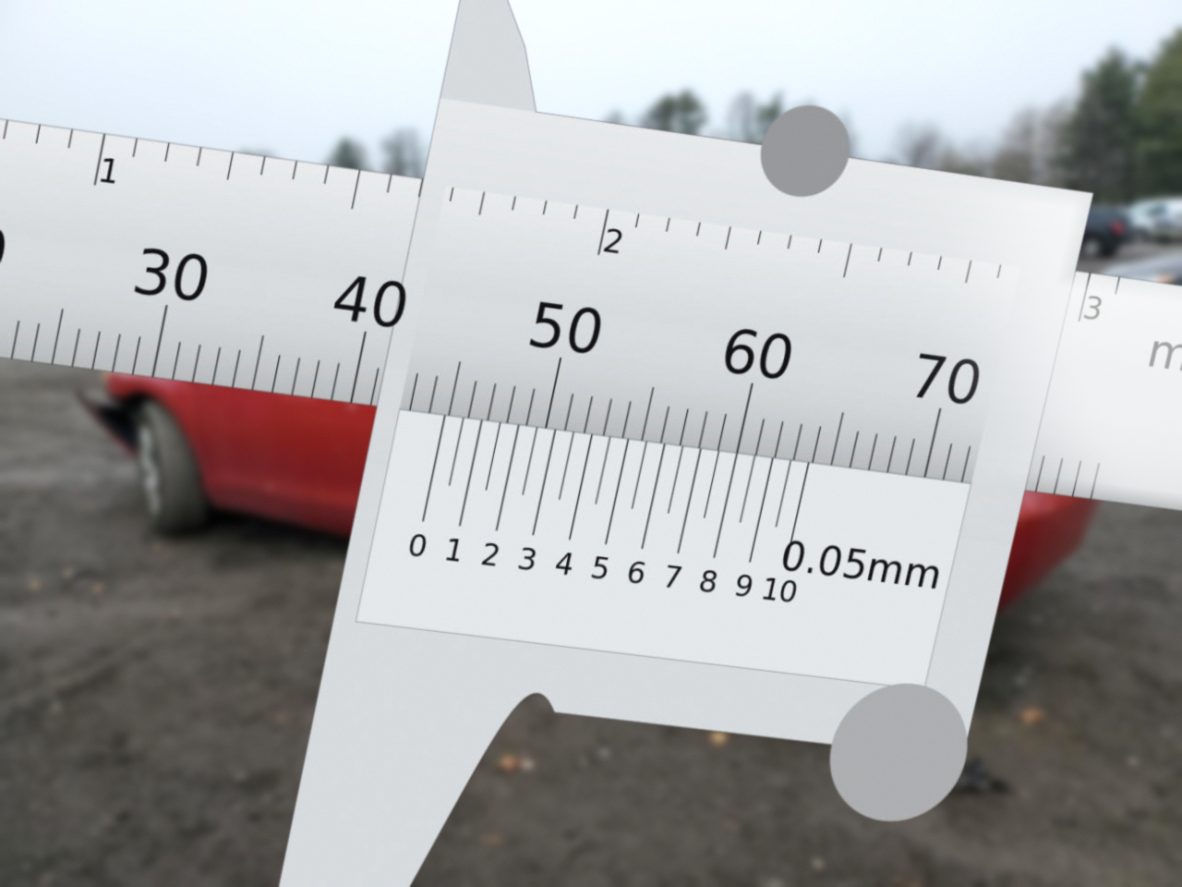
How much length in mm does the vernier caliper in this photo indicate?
44.8 mm
